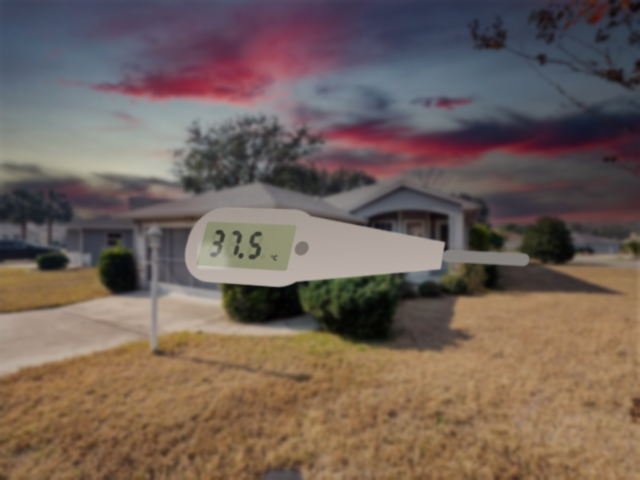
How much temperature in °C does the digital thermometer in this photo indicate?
37.5 °C
